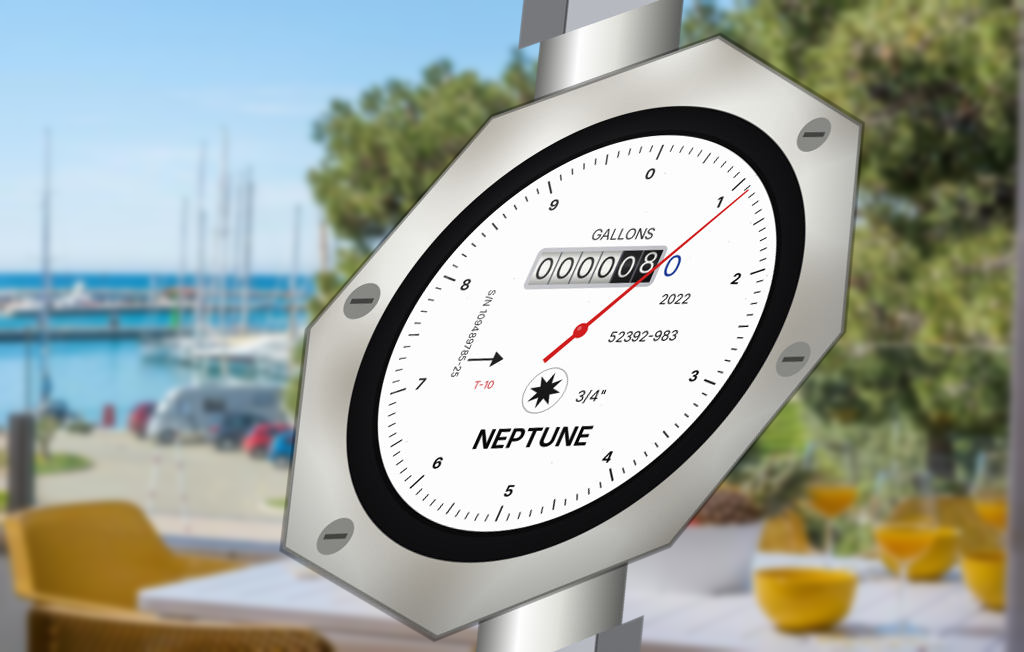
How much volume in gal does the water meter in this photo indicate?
81.1 gal
